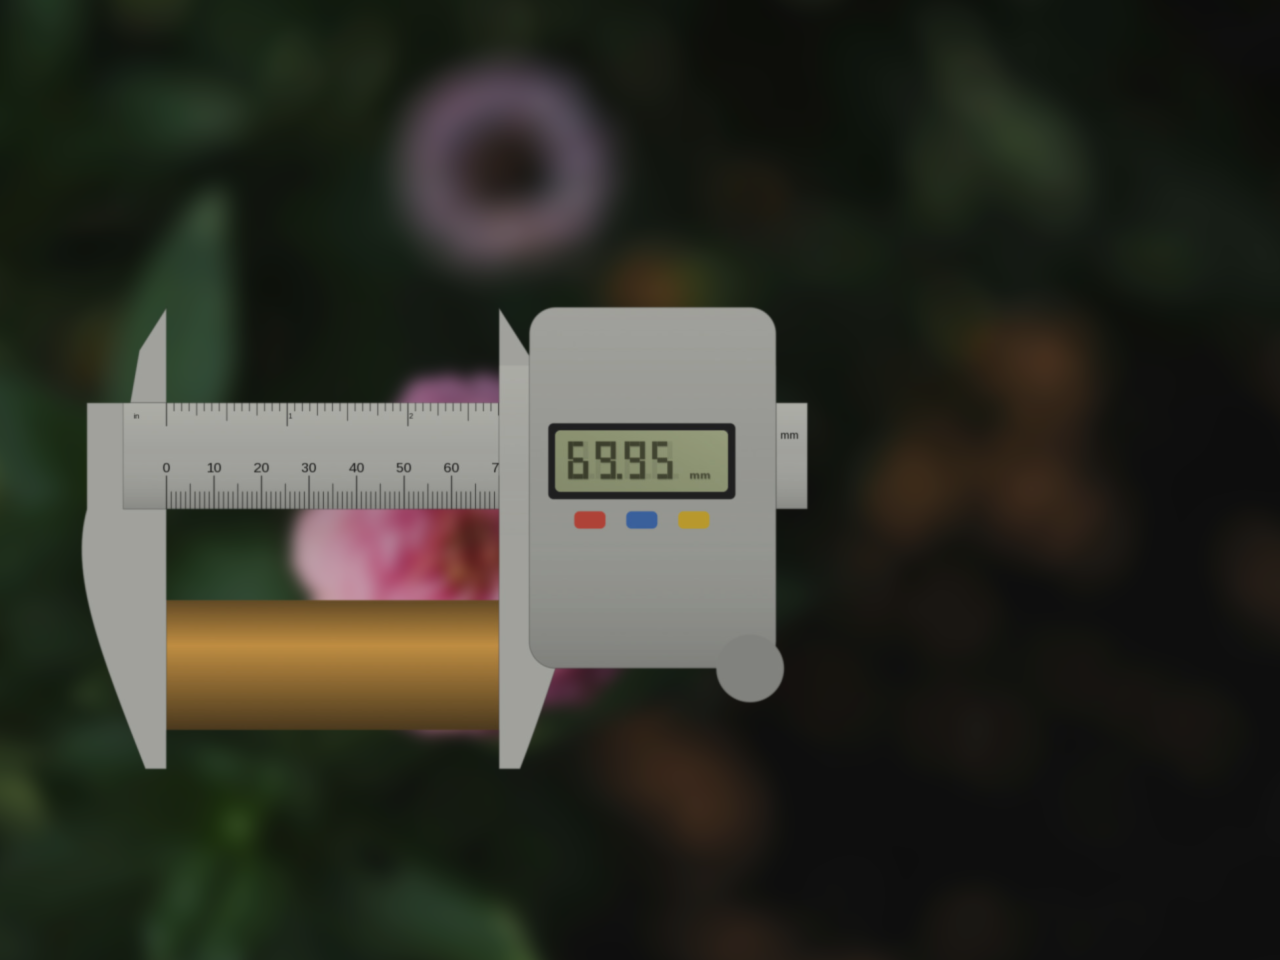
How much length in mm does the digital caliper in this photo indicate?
69.95 mm
